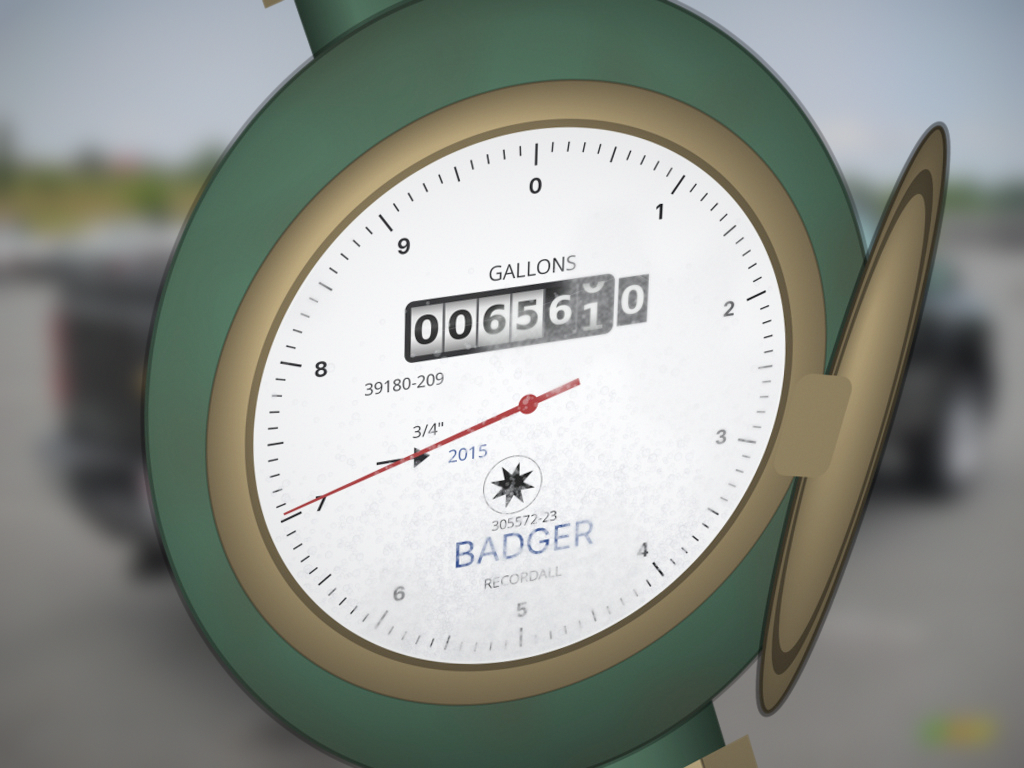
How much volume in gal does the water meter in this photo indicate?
65607.0 gal
